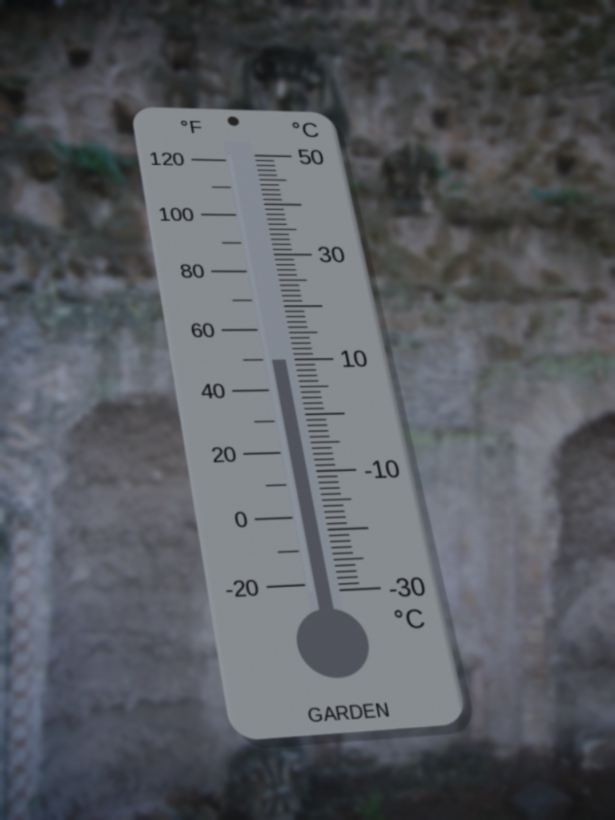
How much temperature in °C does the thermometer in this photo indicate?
10 °C
